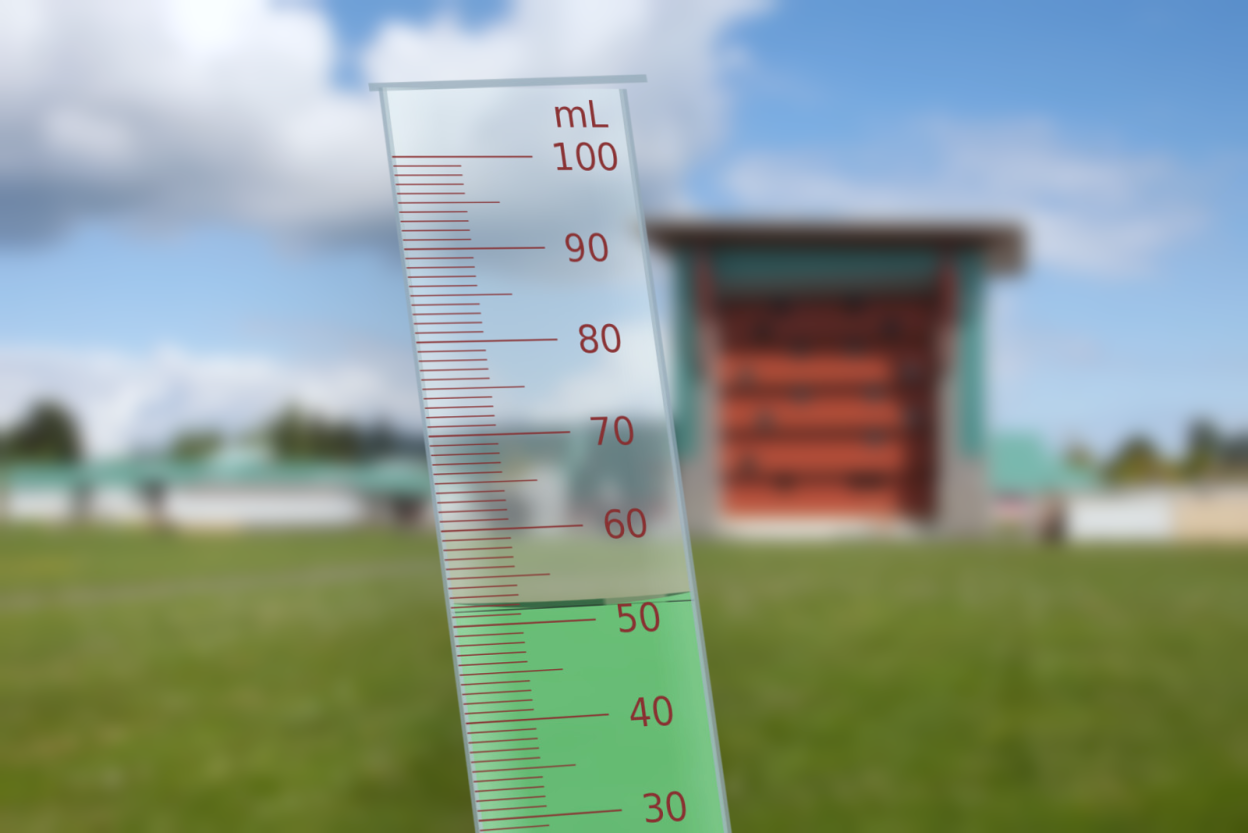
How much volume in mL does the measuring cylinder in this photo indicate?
51.5 mL
